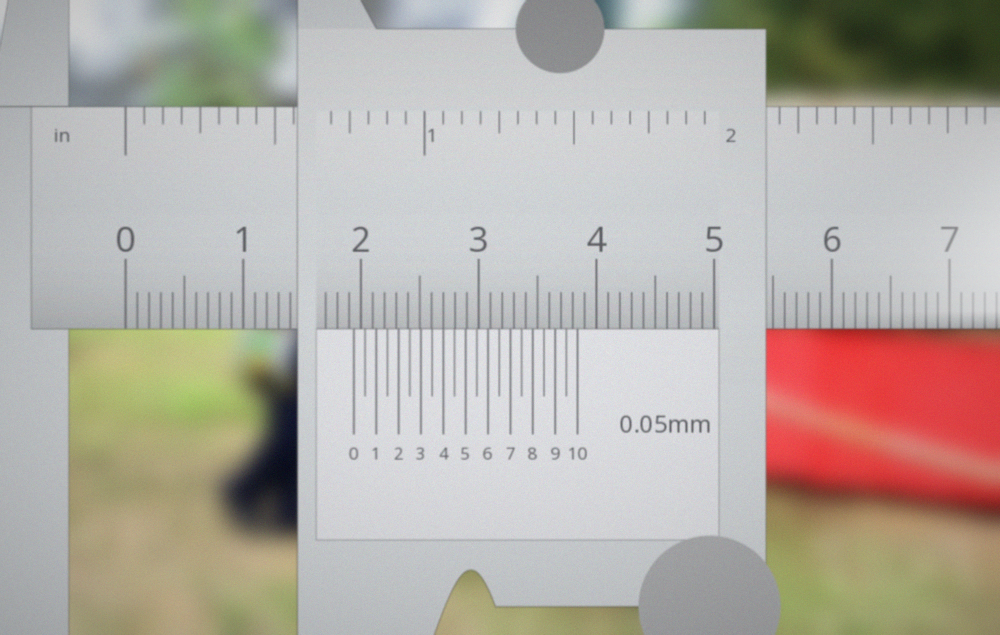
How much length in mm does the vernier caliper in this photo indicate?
19.4 mm
